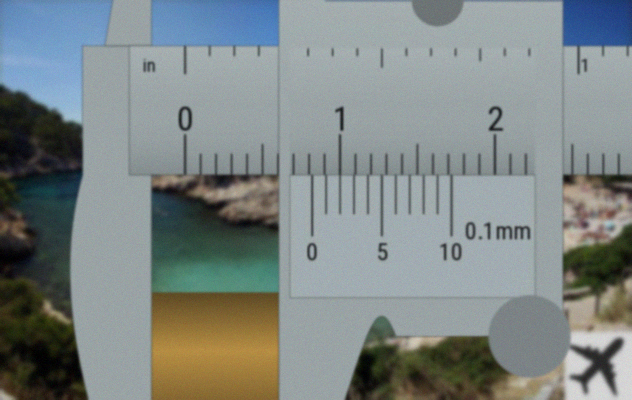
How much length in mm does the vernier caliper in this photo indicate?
8.2 mm
